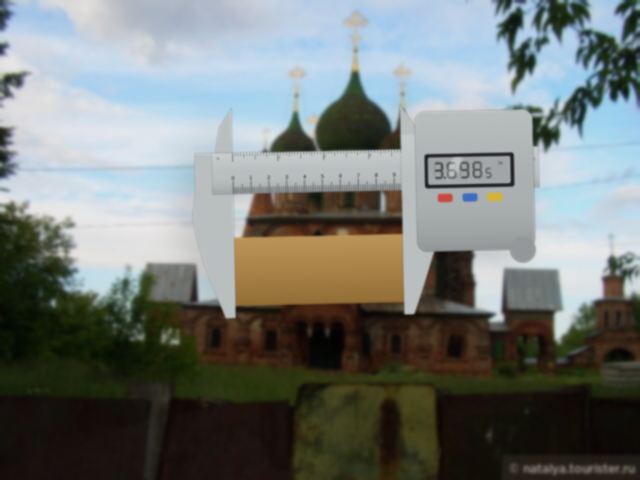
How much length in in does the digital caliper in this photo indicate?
3.6985 in
